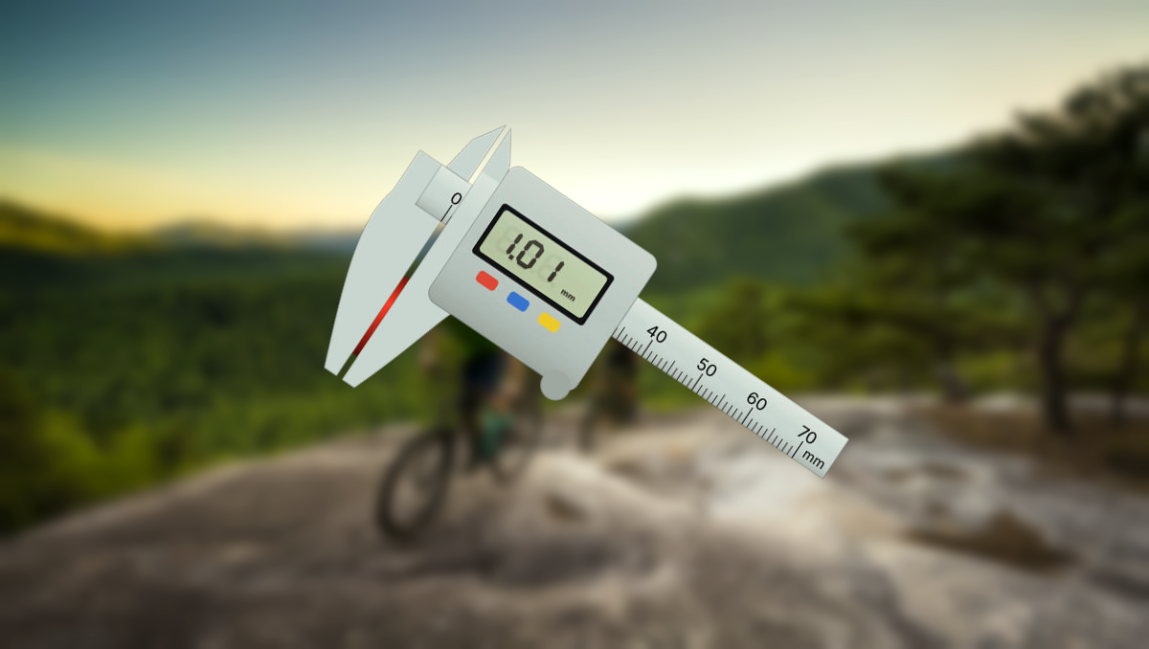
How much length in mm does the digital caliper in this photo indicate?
1.01 mm
